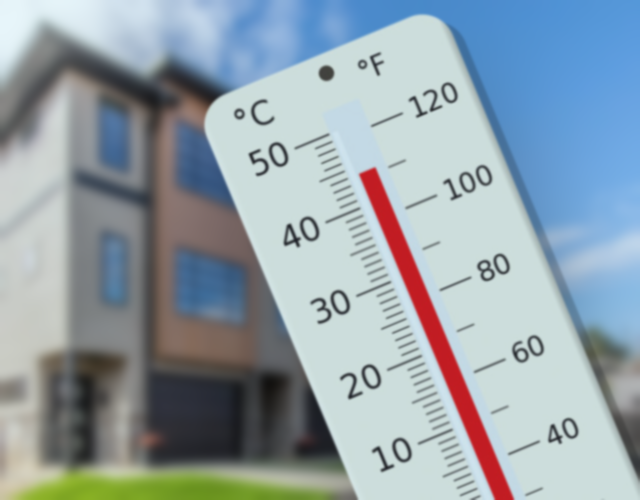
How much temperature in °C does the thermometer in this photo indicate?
44 °C
